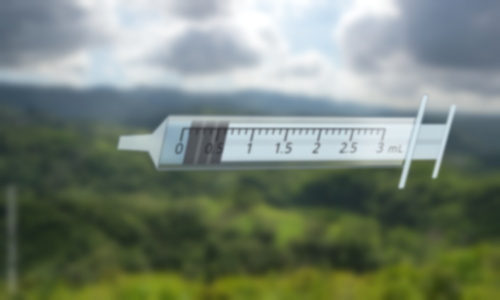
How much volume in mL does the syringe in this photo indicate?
0.1 mL
